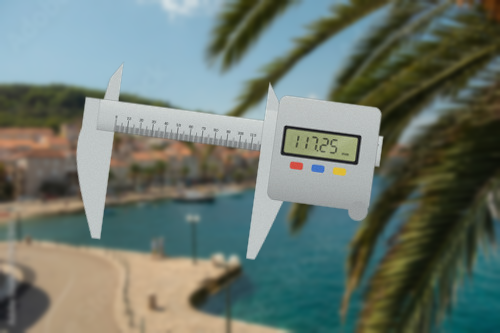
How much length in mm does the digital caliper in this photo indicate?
117.25 mm
